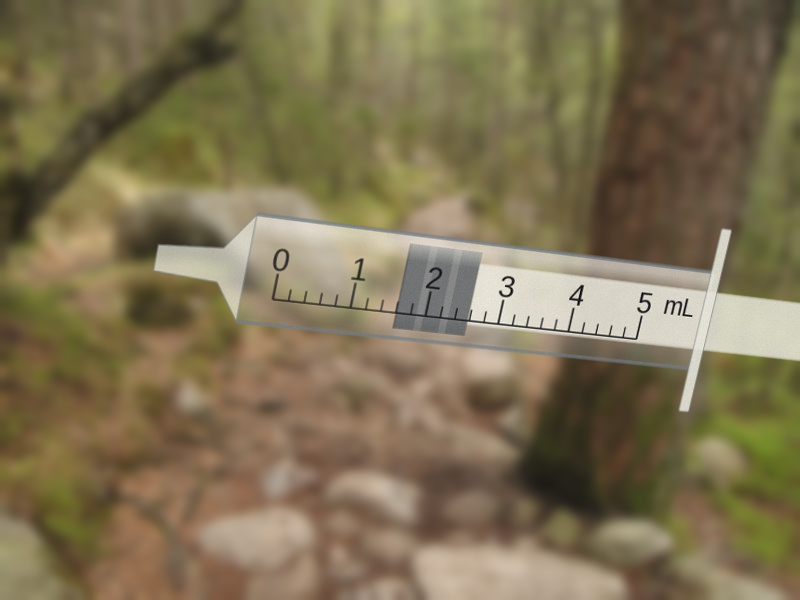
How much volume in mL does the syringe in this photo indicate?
1.6 mL
